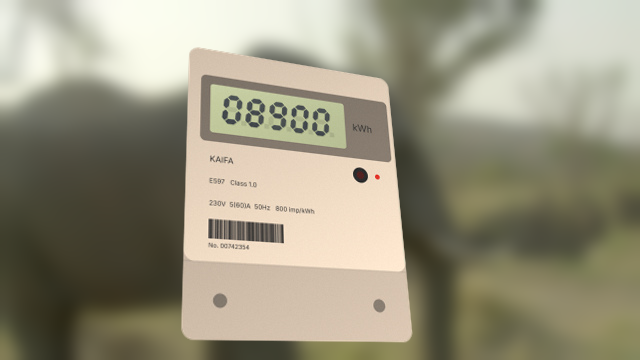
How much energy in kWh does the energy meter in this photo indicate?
8900 kWh
